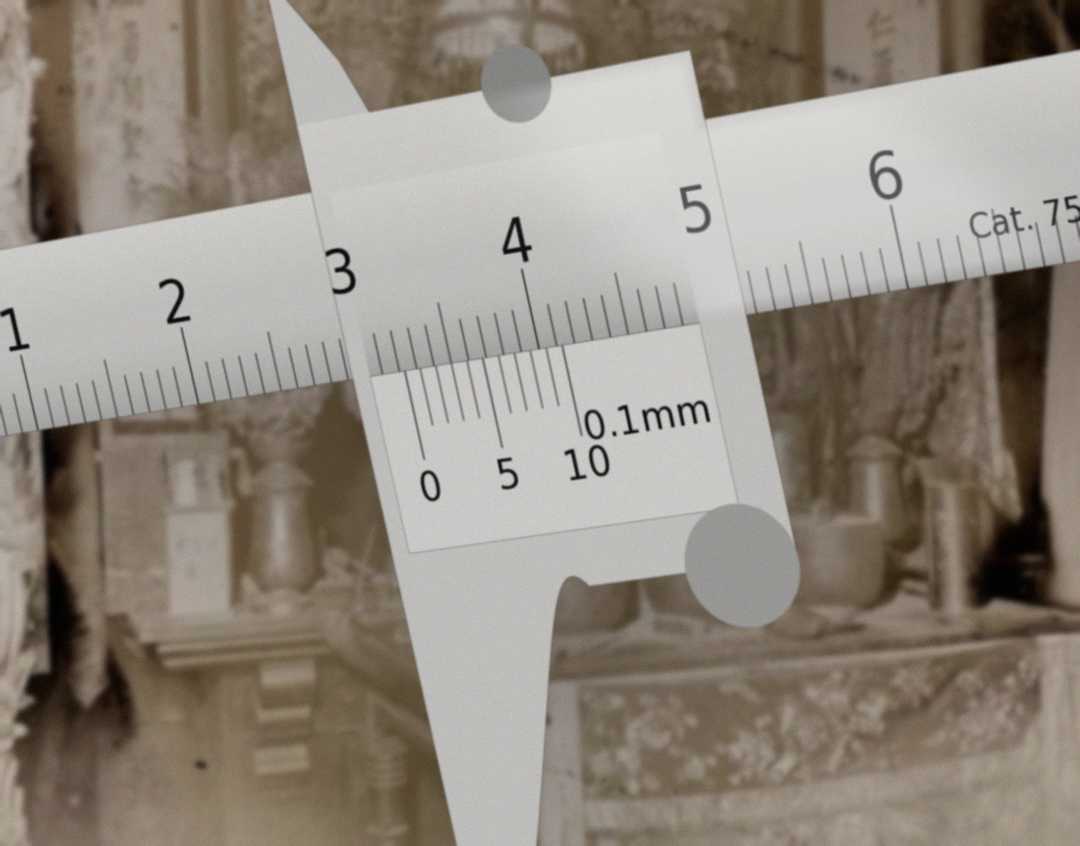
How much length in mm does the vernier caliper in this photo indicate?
32.3 mm
